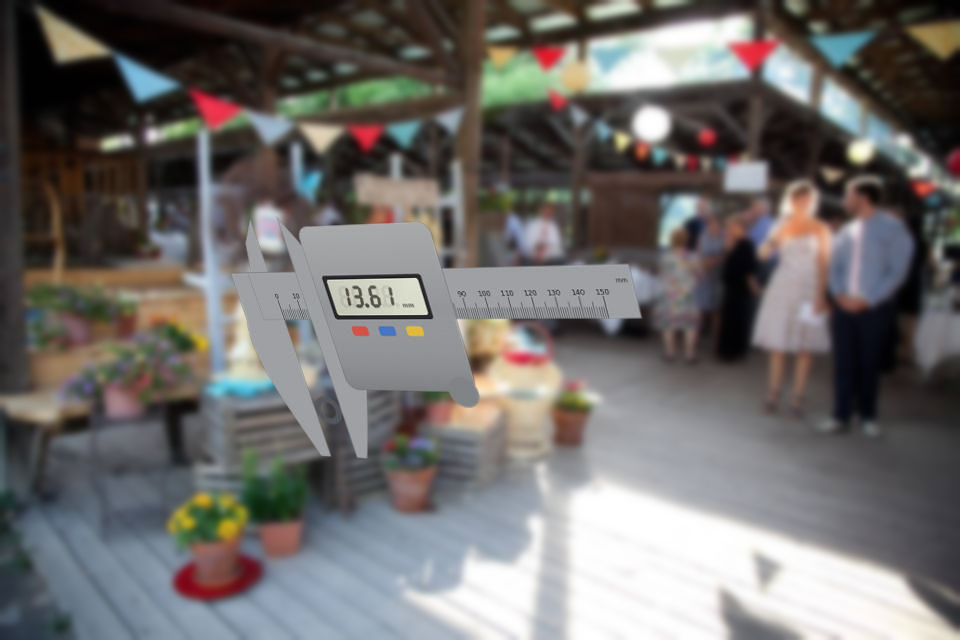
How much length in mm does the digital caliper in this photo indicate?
13.61 mm
